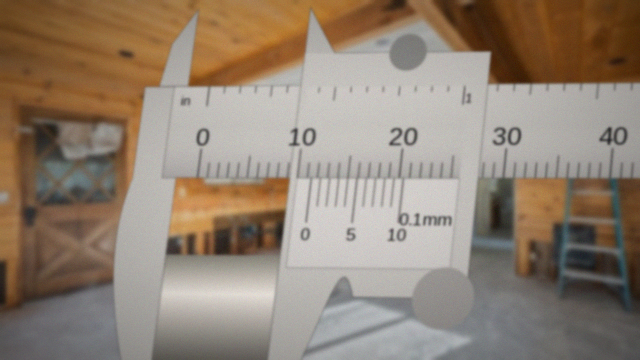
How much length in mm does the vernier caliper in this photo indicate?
11.4 mm
